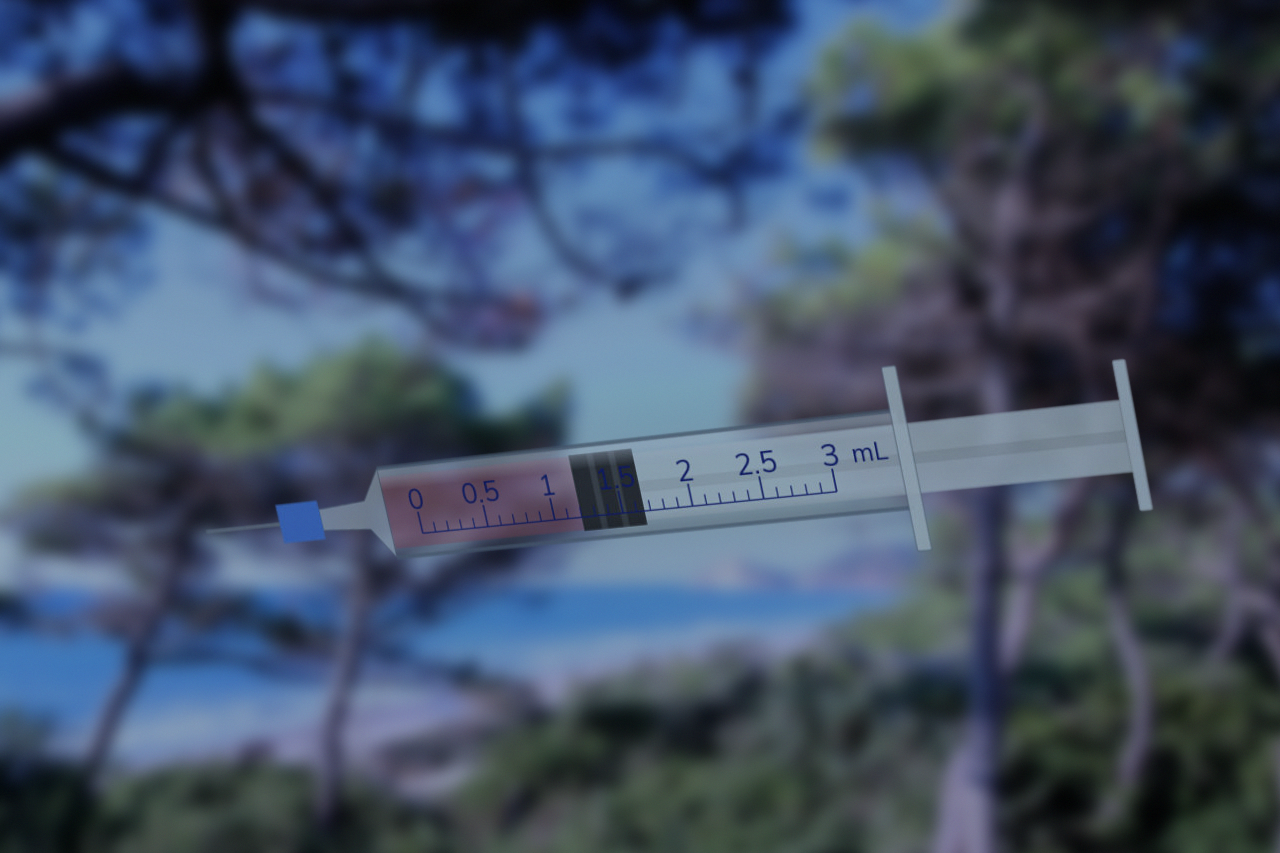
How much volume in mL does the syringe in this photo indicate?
1.2 mL
